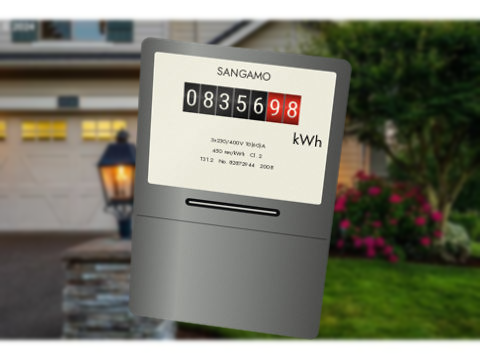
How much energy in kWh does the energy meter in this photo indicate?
8356.98 kWh
